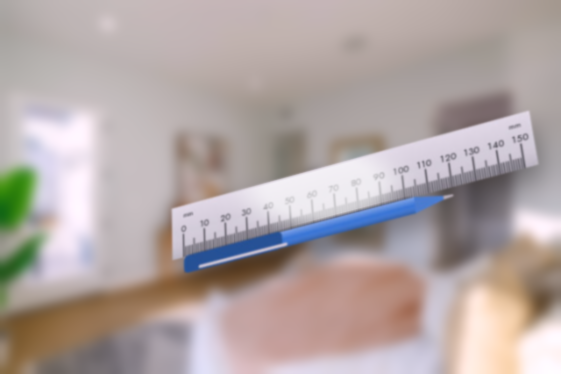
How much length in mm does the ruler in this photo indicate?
120 mm
